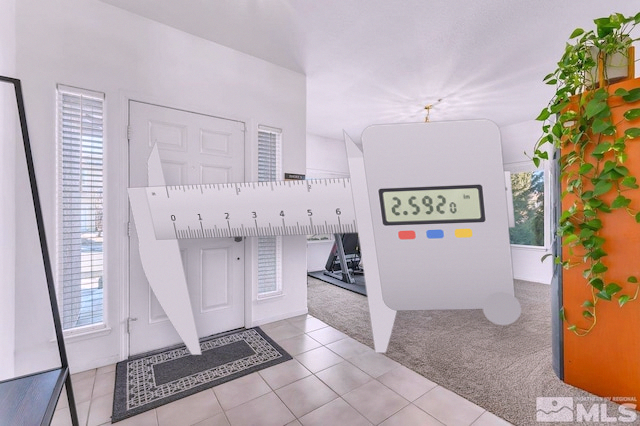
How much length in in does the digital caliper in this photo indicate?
2.5920 in
